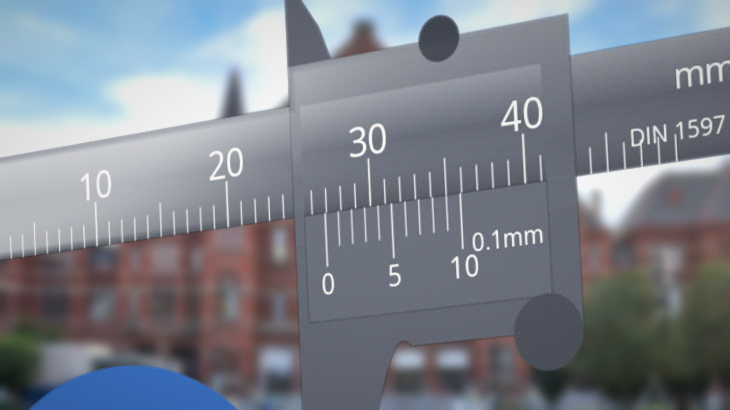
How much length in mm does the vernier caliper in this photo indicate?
26.9 mm
